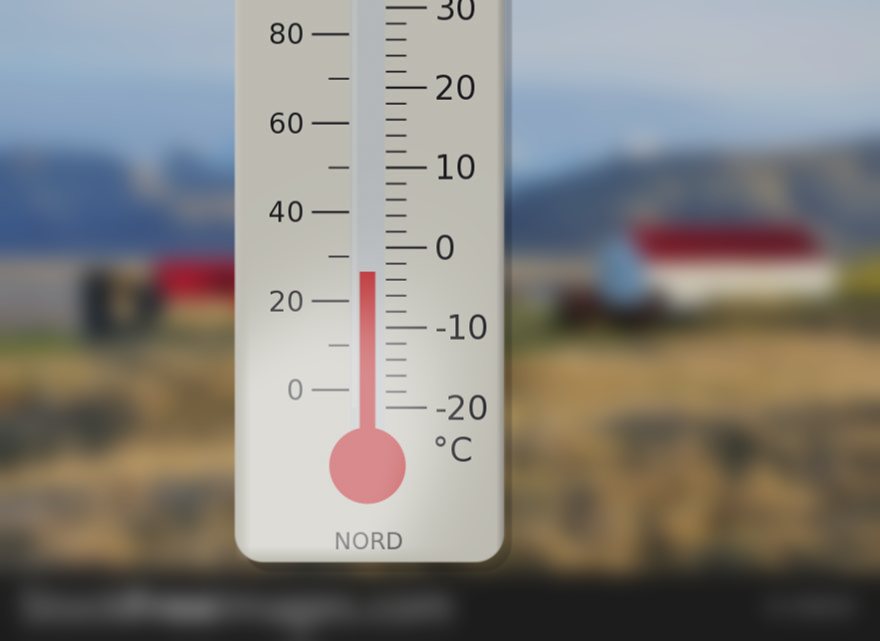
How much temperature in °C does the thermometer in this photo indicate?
-3 °C
